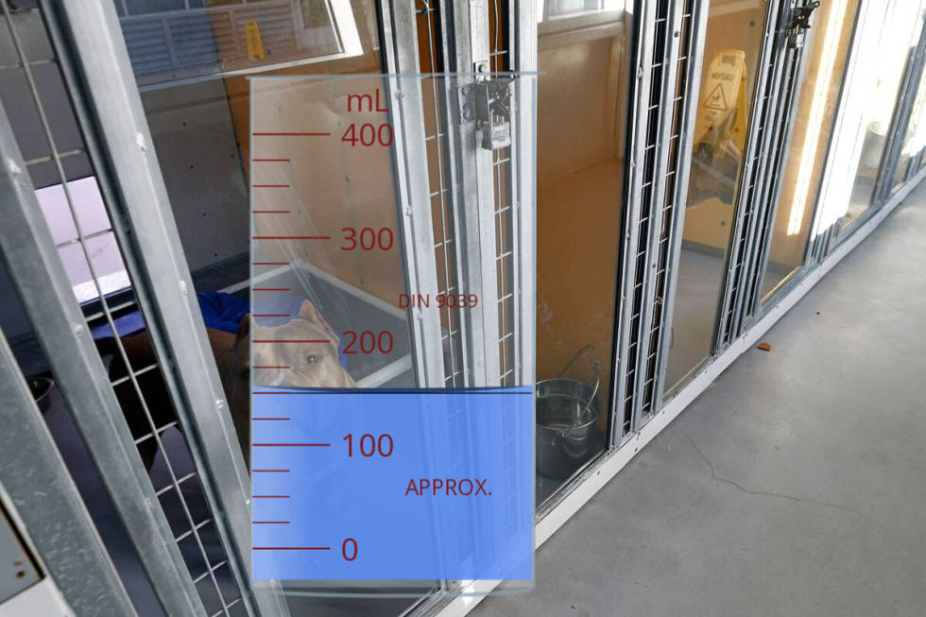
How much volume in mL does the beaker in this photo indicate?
150 mL
